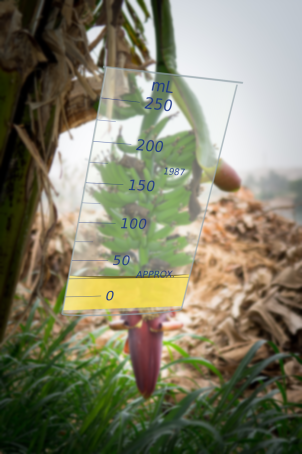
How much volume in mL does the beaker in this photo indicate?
25 mL
